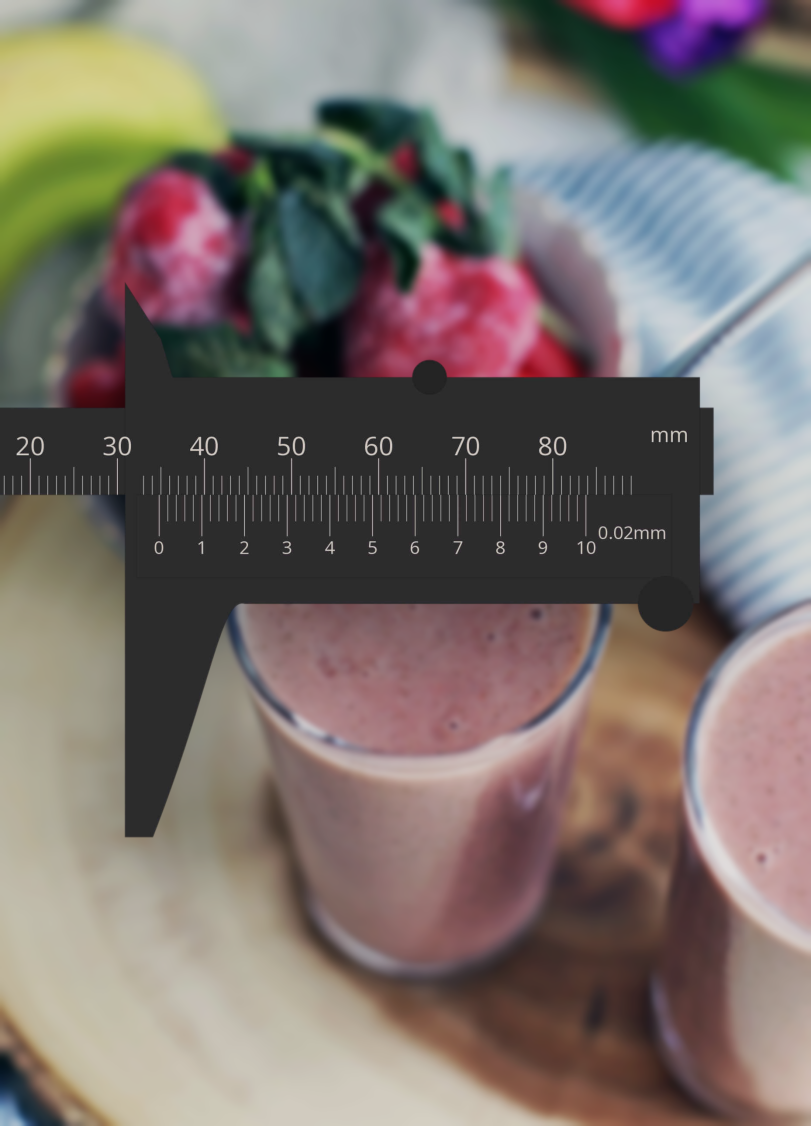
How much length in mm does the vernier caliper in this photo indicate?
34.8 mm
